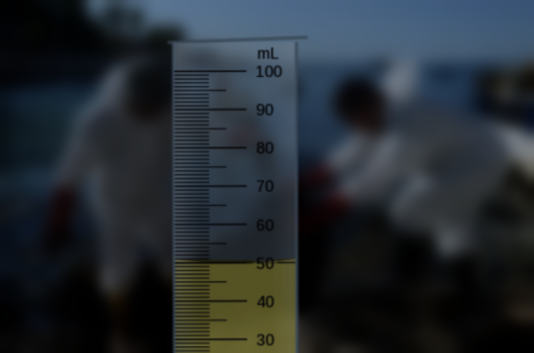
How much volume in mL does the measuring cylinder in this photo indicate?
50 mL
